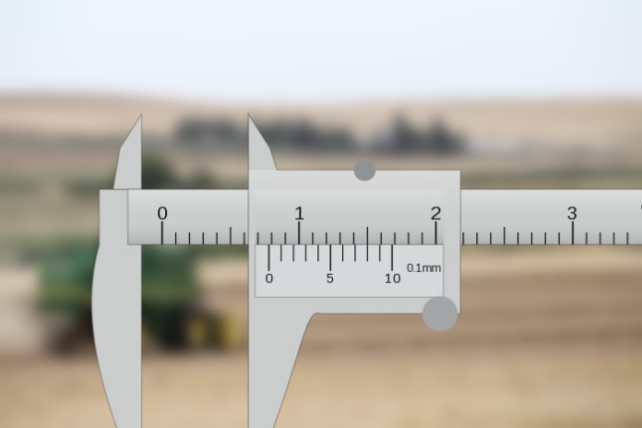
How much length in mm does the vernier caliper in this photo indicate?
7.8 mm
